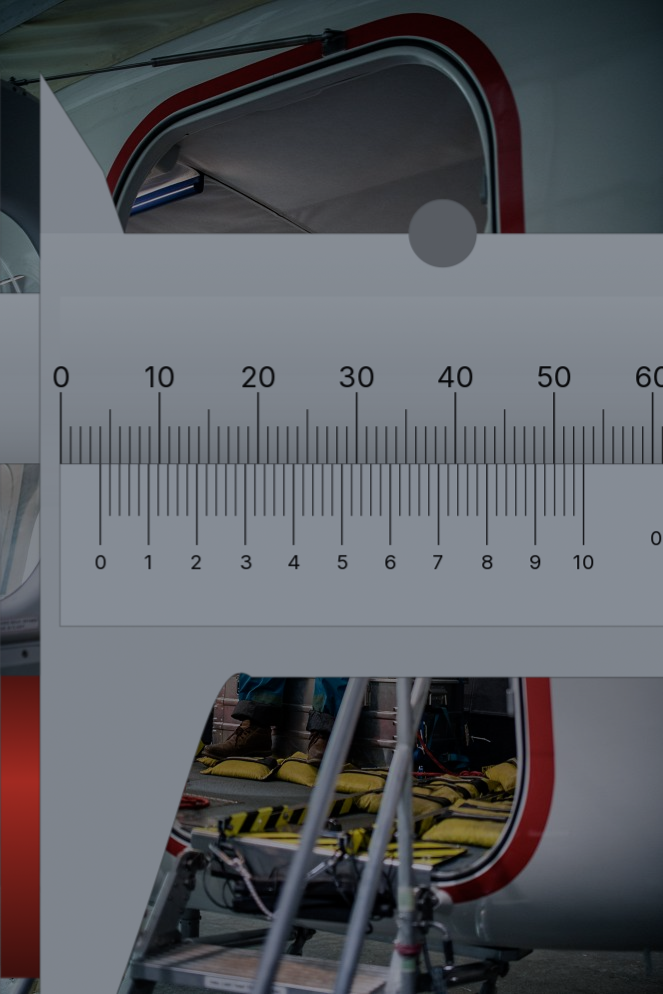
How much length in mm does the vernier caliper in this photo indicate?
4.0 mm
